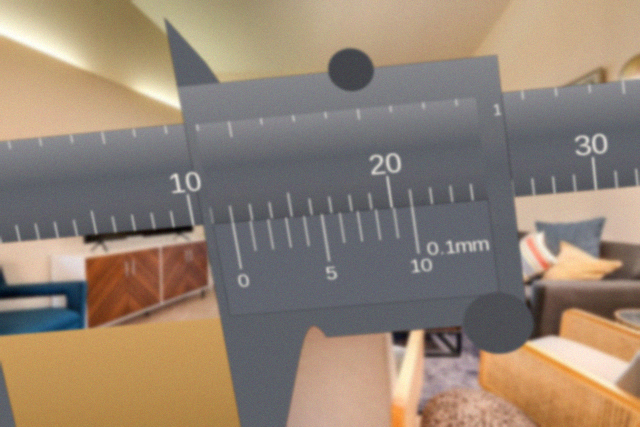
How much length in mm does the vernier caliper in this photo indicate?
12.0 mm
